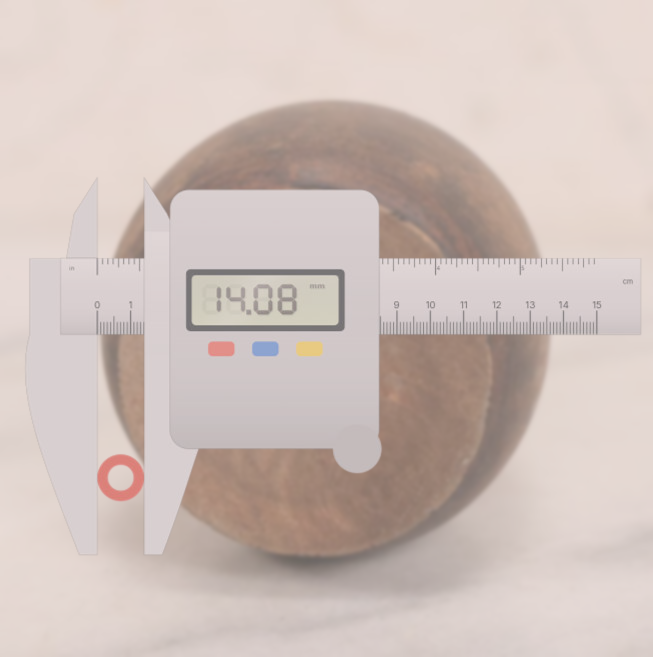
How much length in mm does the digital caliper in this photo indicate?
14.08 mm
